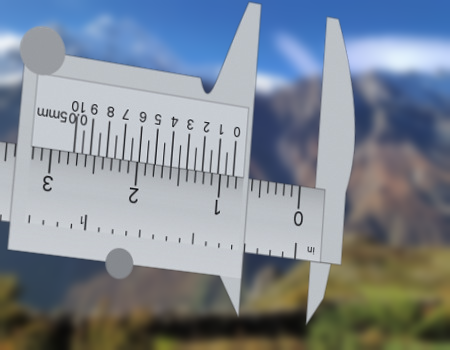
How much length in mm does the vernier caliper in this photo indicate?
8.4 mm
